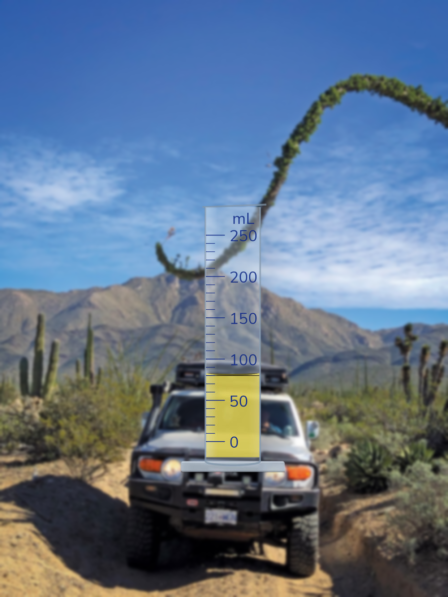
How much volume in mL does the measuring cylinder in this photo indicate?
80 mL
